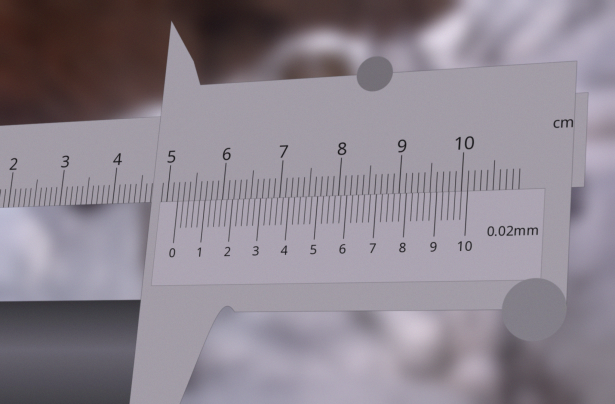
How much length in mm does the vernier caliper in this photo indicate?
52.0 mm
